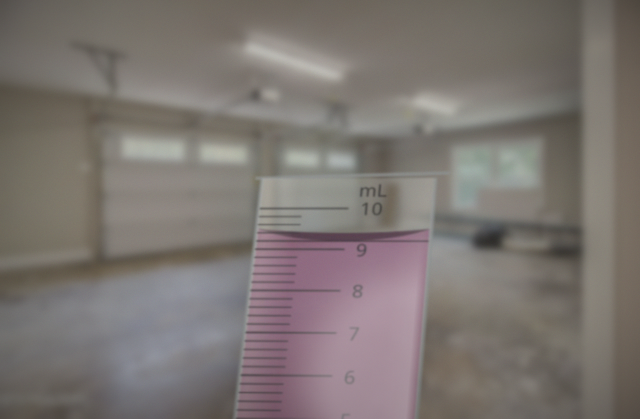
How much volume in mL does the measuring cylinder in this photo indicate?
9.2 mL
